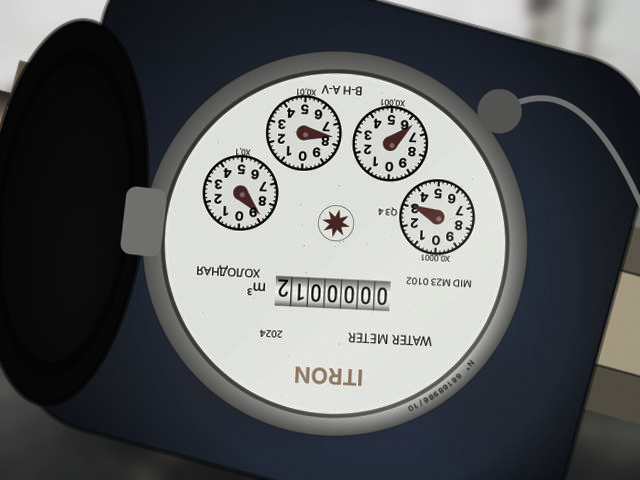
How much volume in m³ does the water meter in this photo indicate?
11.8763 m³
